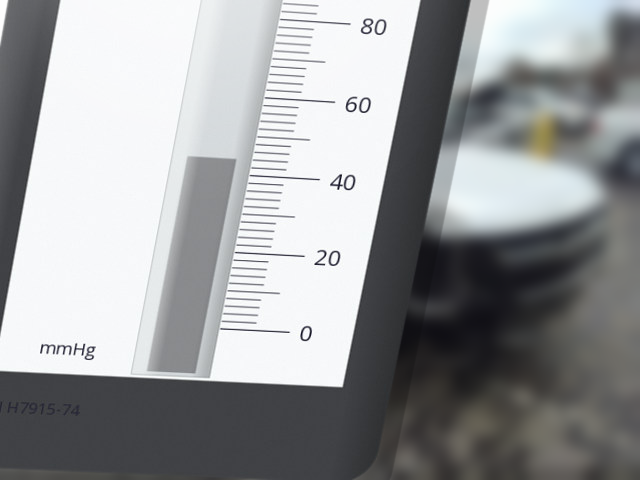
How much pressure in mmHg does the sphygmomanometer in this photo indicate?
44 mmHg
